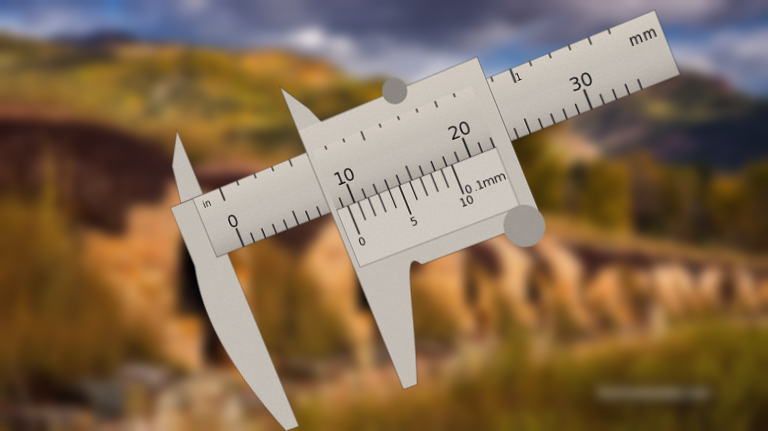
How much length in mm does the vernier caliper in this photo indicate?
9.4 mm
